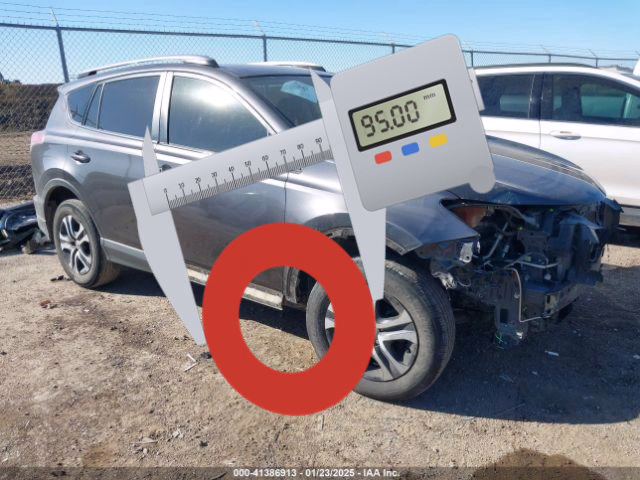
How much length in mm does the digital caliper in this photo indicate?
95.00 mm
